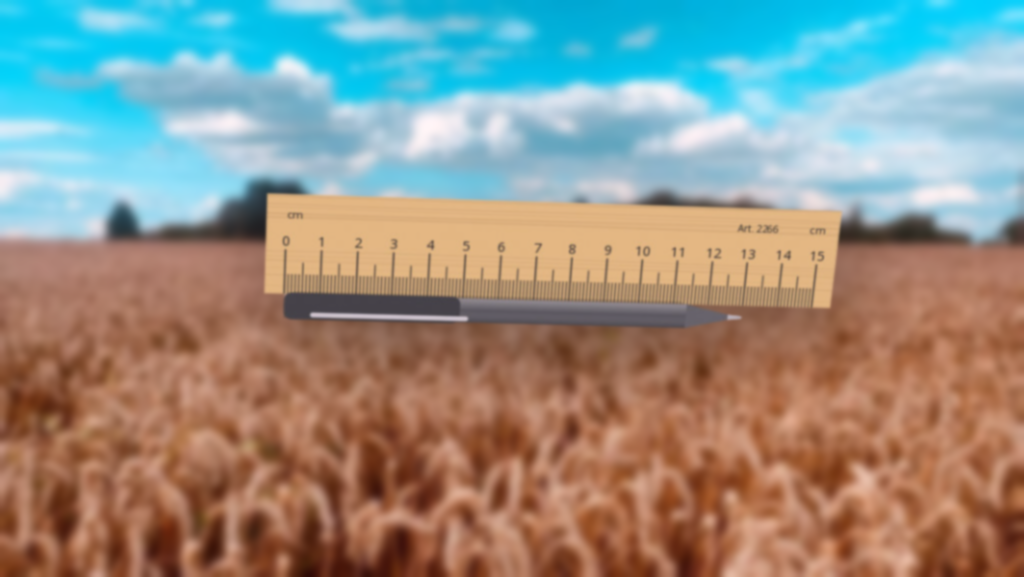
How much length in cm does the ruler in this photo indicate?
13 cm
